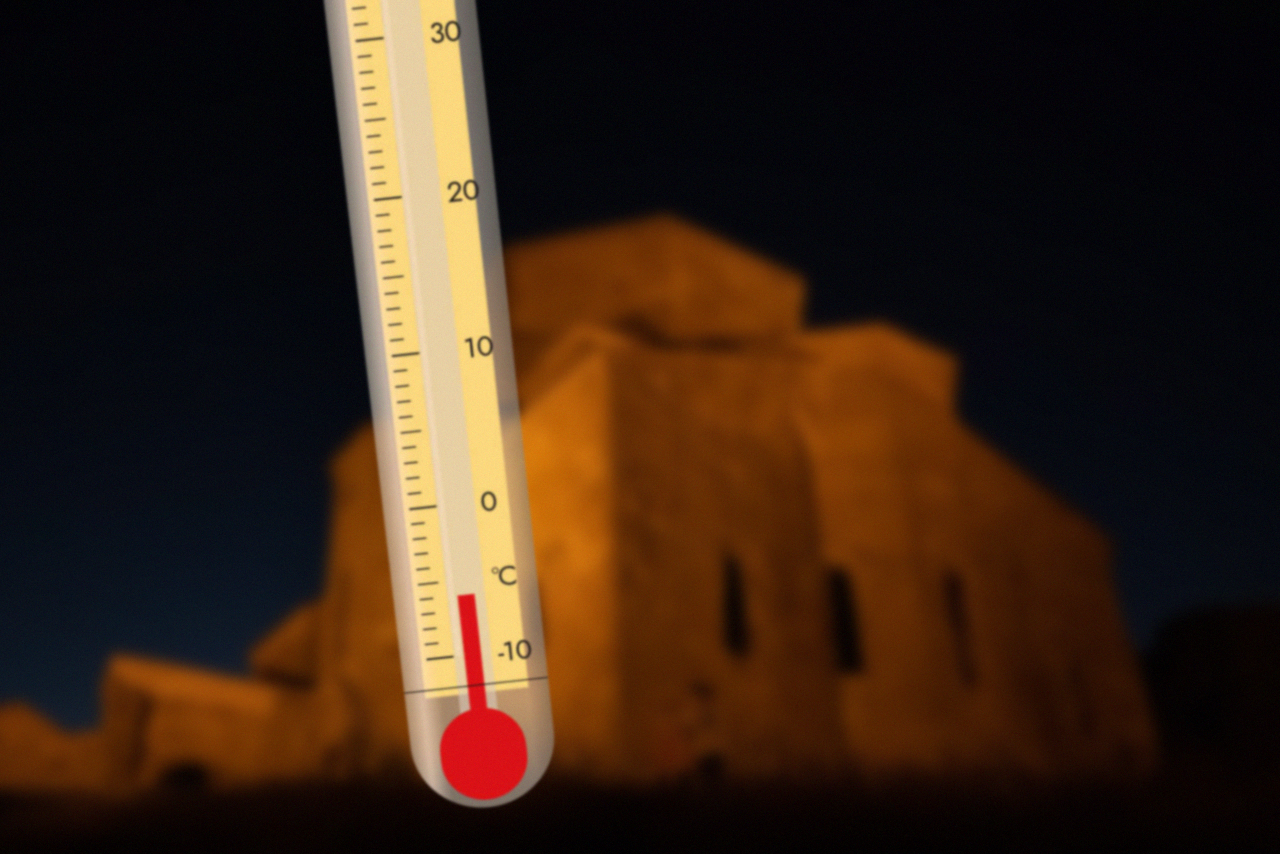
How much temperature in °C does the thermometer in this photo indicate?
-6 °C
